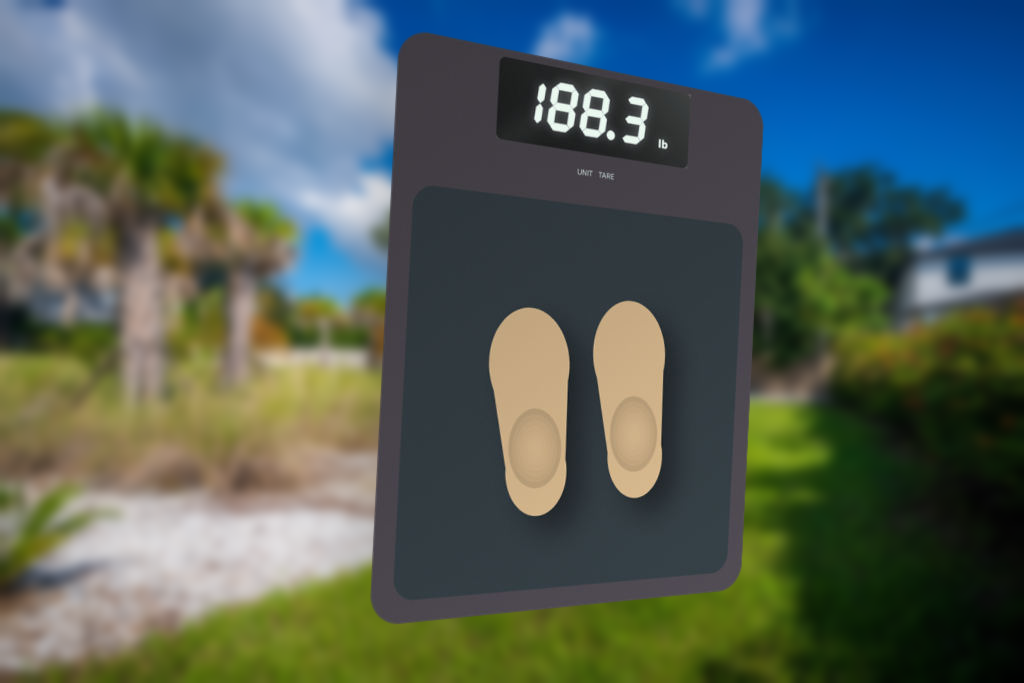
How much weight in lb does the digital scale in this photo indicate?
188.3 lb
